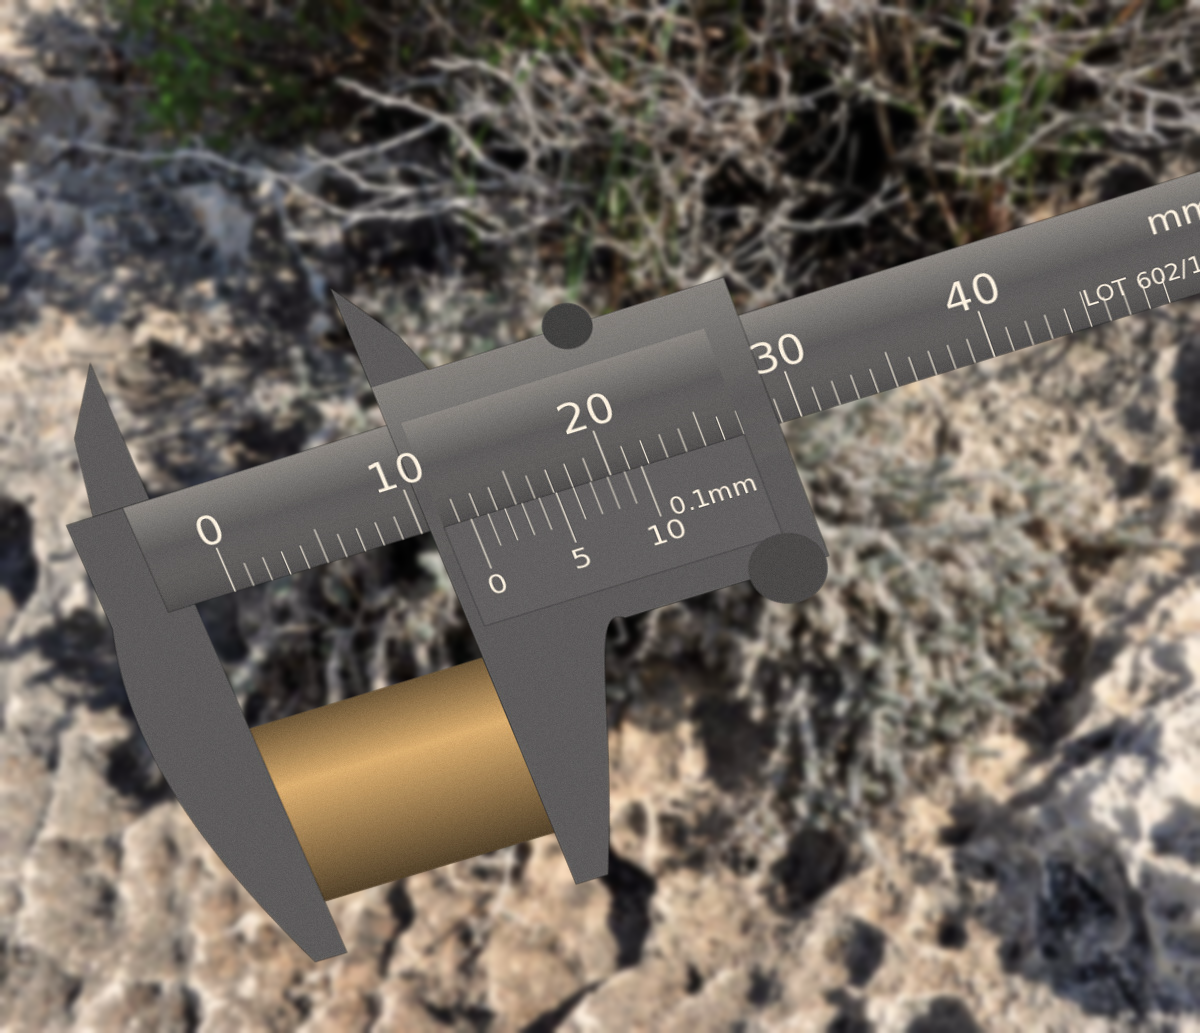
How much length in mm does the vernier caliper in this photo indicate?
12.6 mm
